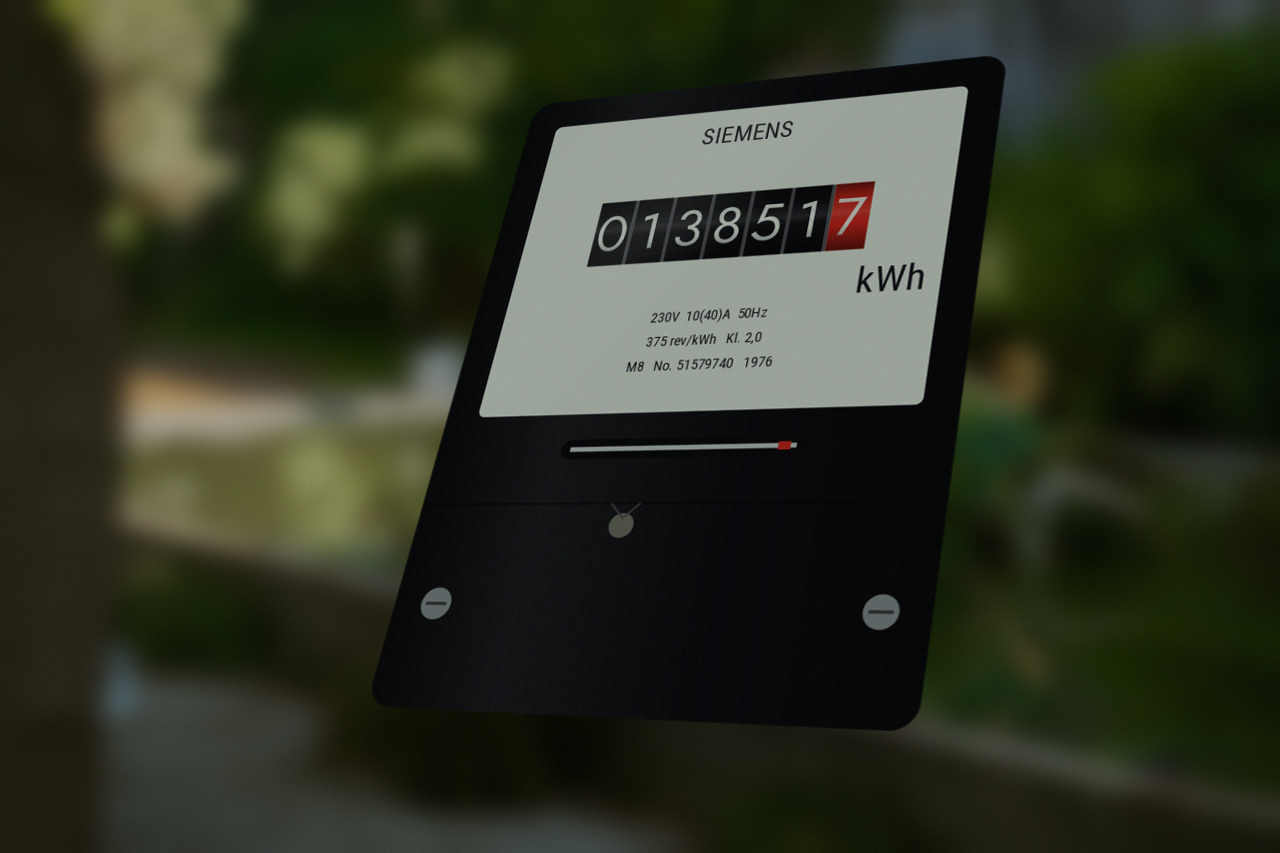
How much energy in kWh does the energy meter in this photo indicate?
13851.7 kWh
